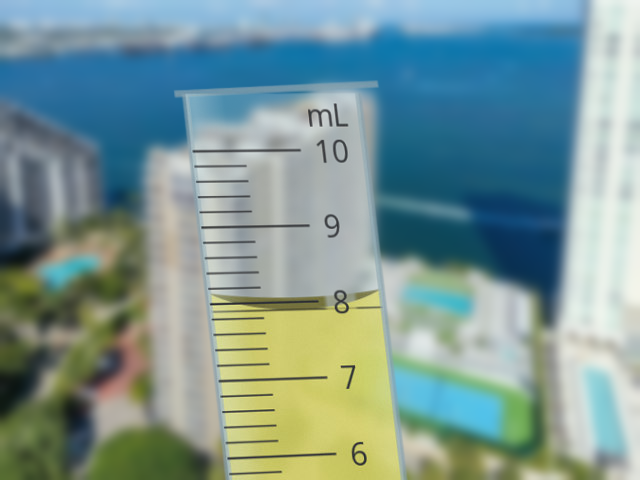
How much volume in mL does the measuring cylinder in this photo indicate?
7.9 mL
